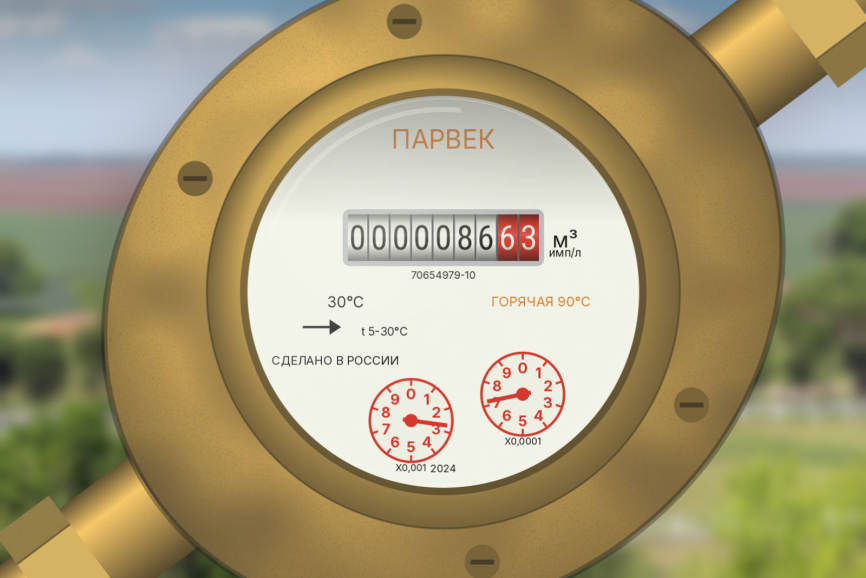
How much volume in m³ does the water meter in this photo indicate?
86.6327 m³
